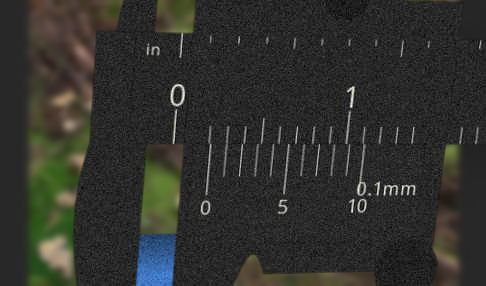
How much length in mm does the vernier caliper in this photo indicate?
2.1 mm
